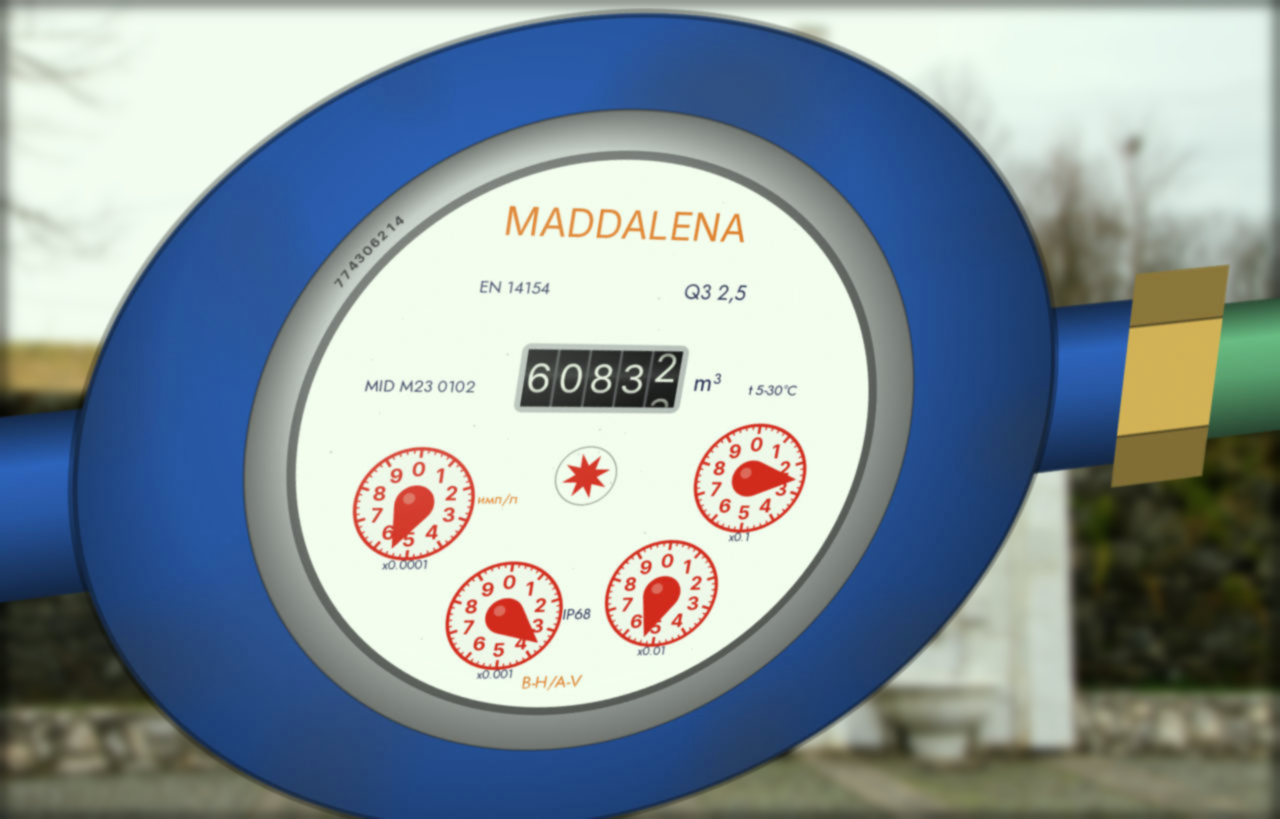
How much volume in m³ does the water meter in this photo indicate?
60832.2535 m³
